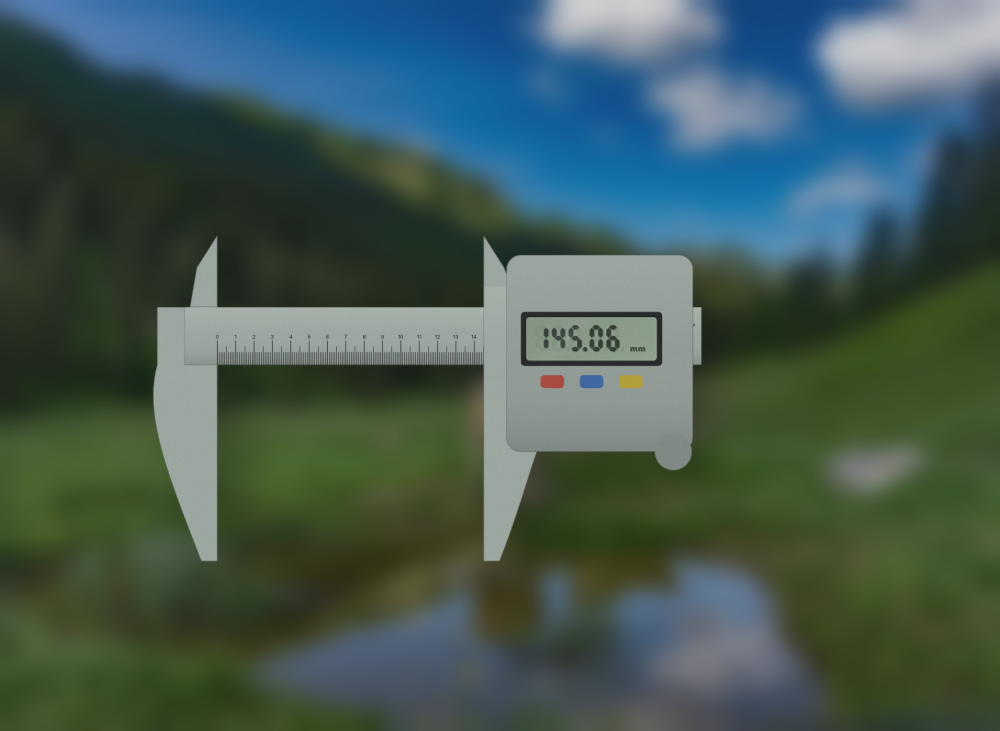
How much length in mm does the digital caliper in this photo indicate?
145.06 mm
